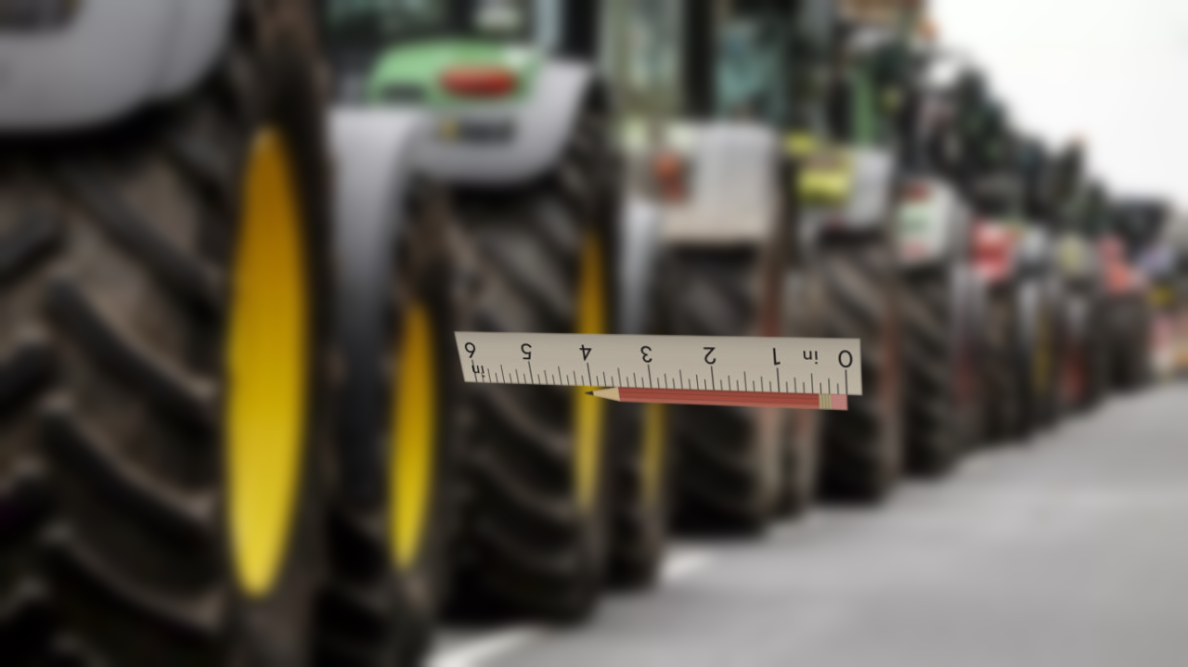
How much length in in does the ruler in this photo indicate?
4.125 in
